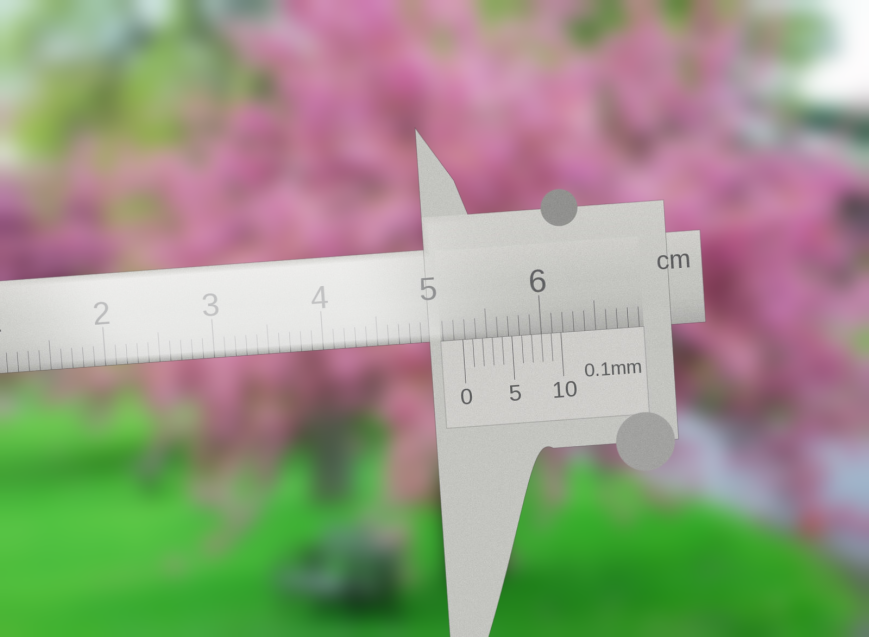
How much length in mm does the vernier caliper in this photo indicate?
52.8 mm
